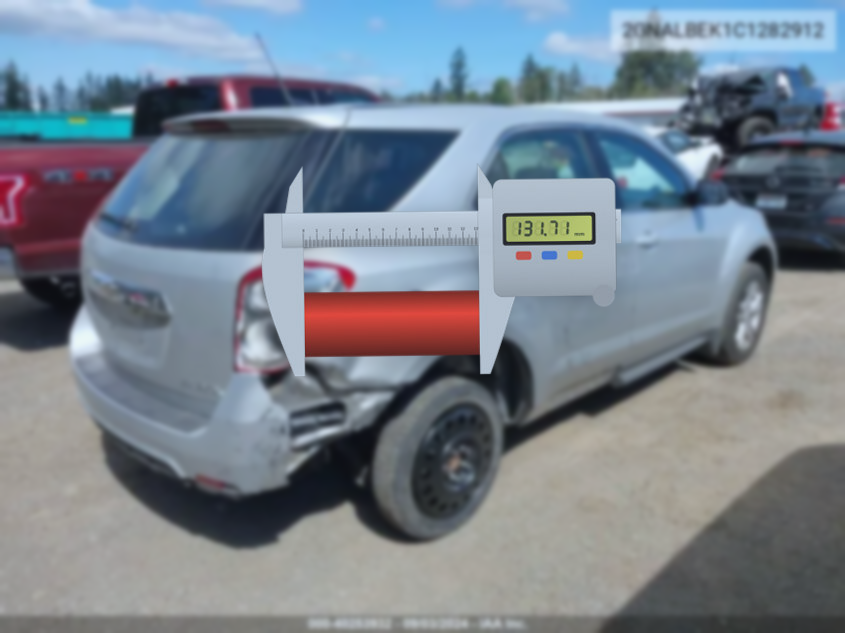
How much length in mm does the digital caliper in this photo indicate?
131.71 mm
